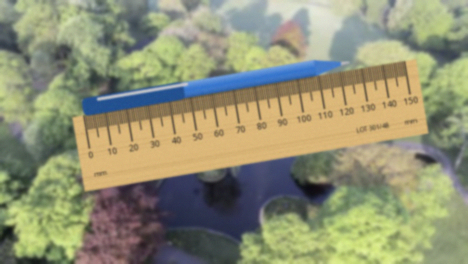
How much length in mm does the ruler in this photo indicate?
125 mm
